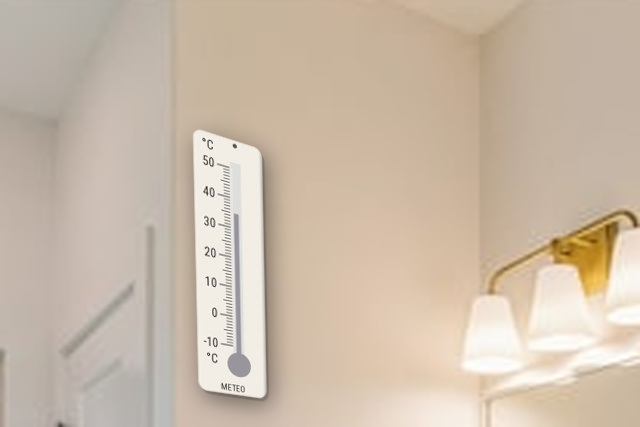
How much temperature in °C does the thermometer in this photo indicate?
35 °C
